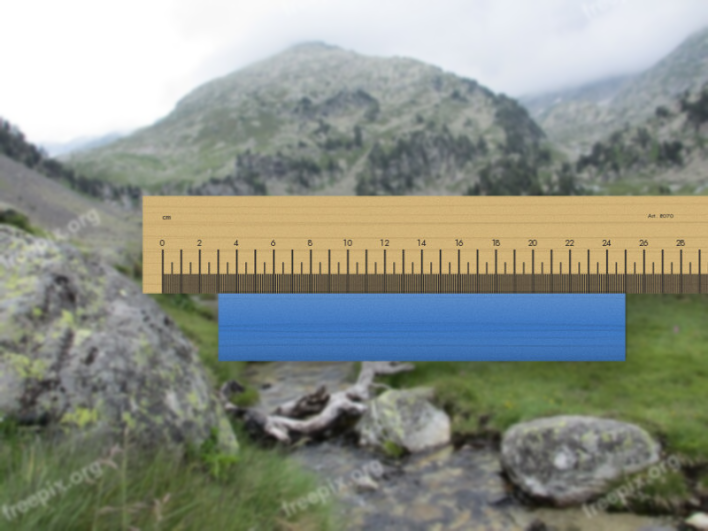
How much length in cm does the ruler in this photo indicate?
22 cm
